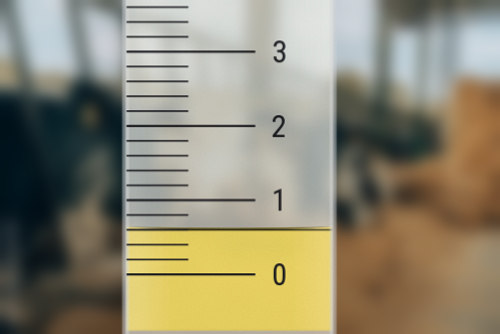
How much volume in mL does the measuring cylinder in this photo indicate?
0.6 mL
